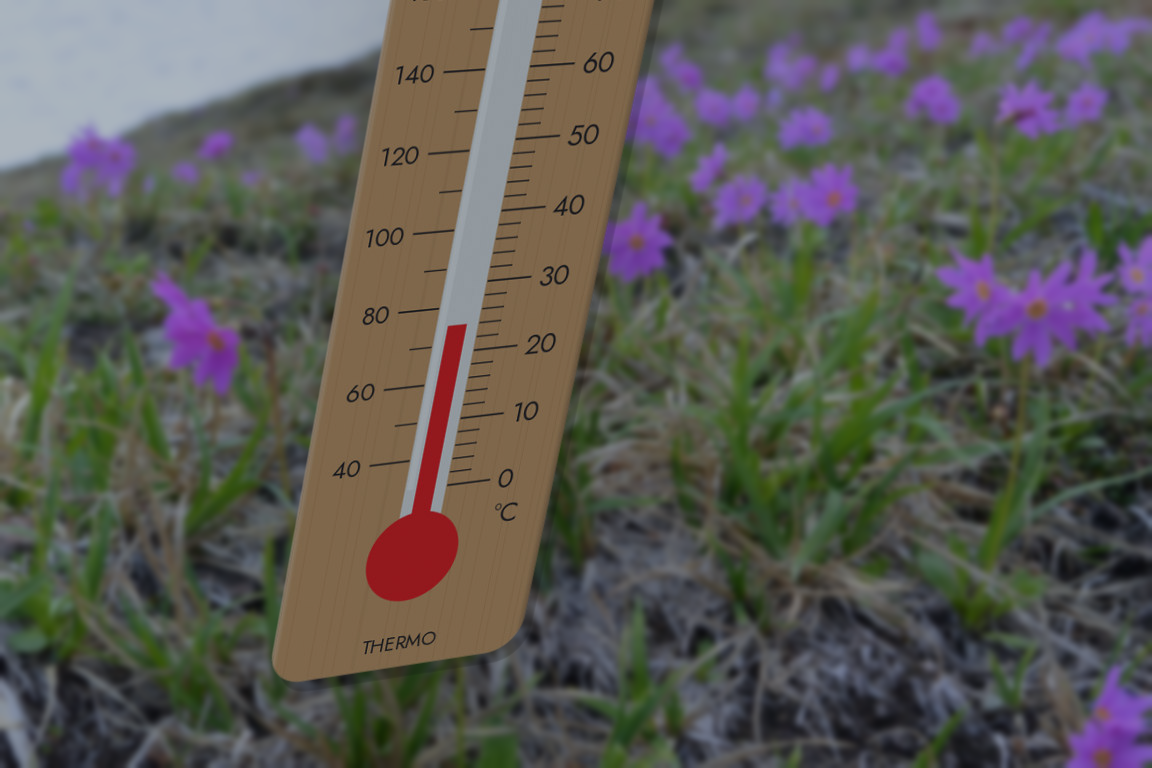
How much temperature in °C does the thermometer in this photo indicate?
24 °C
